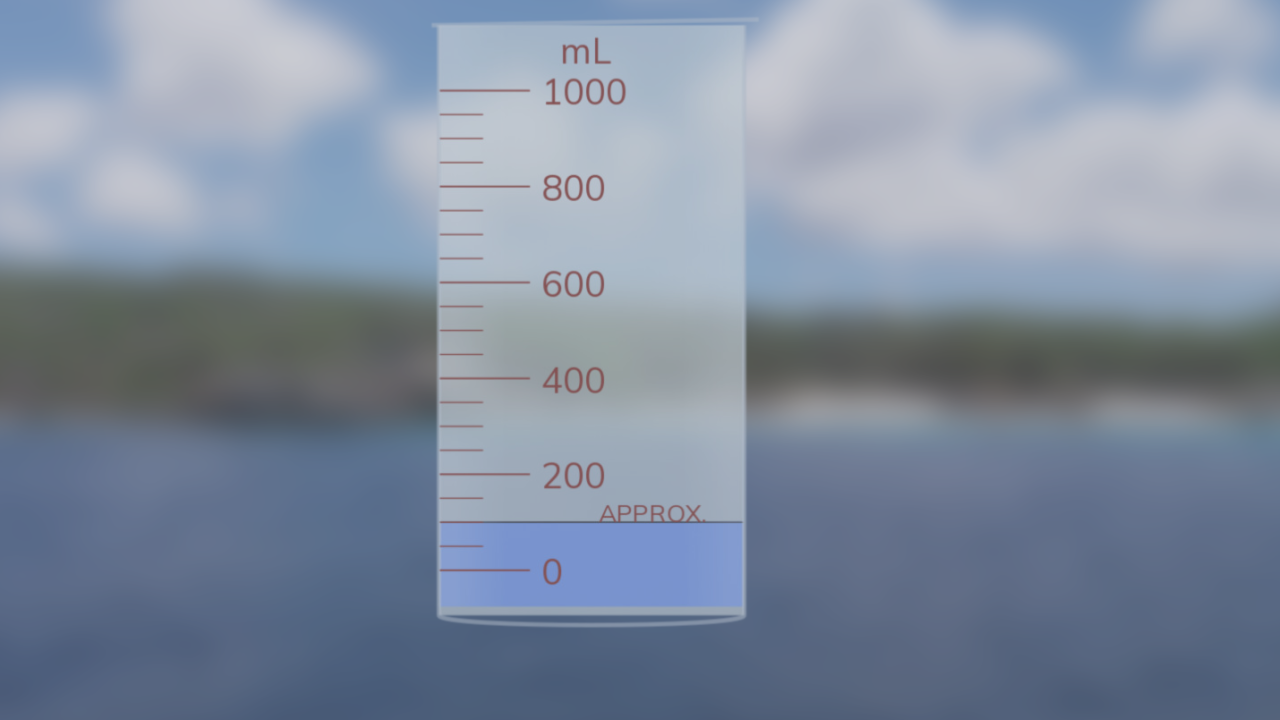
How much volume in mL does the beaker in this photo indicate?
100 mL
